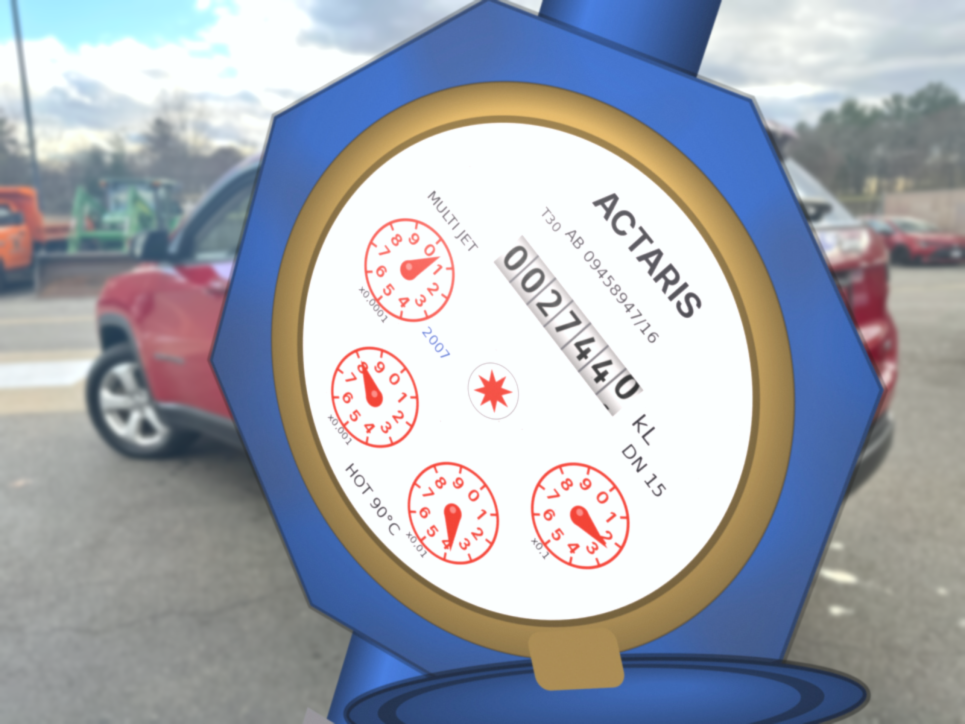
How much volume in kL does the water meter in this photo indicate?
27440.2380 kL
